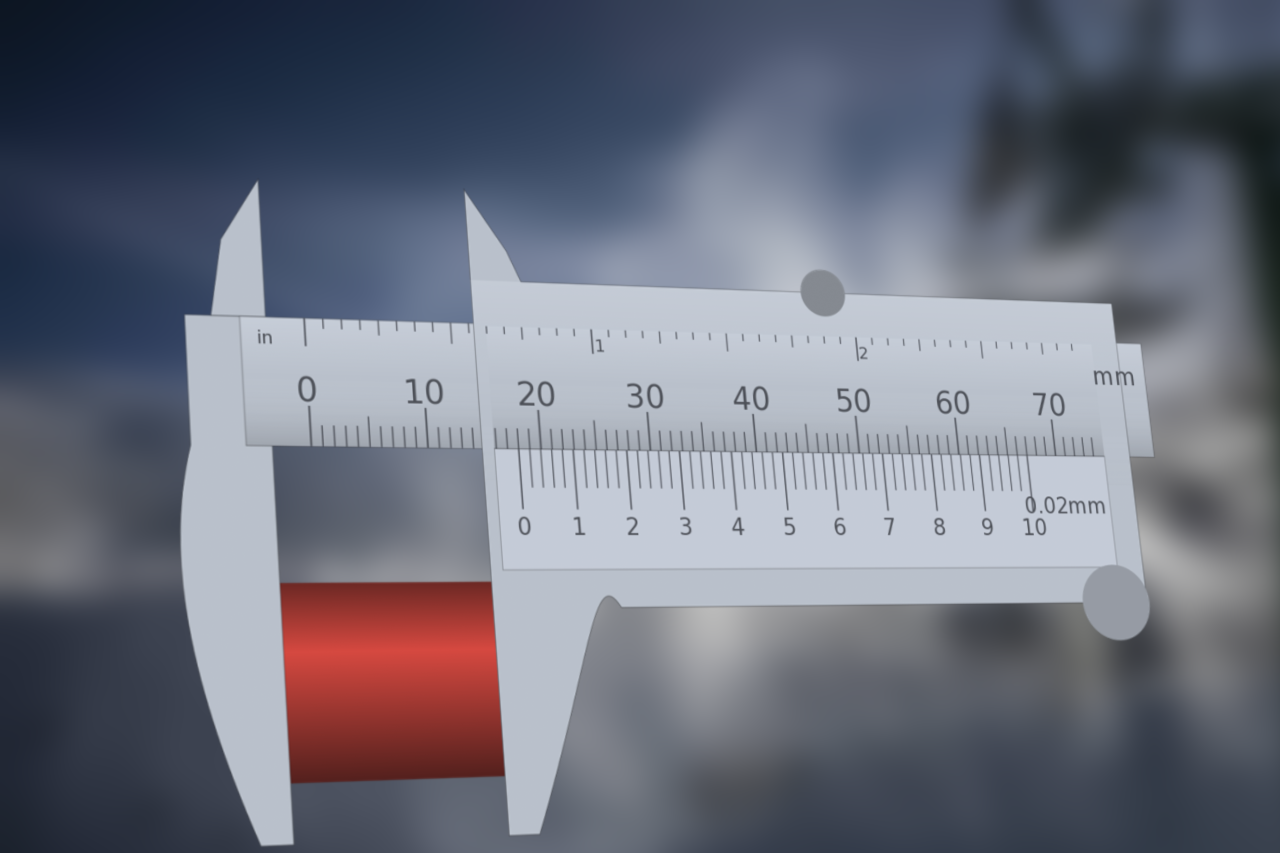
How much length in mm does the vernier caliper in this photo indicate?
18.0 mm
